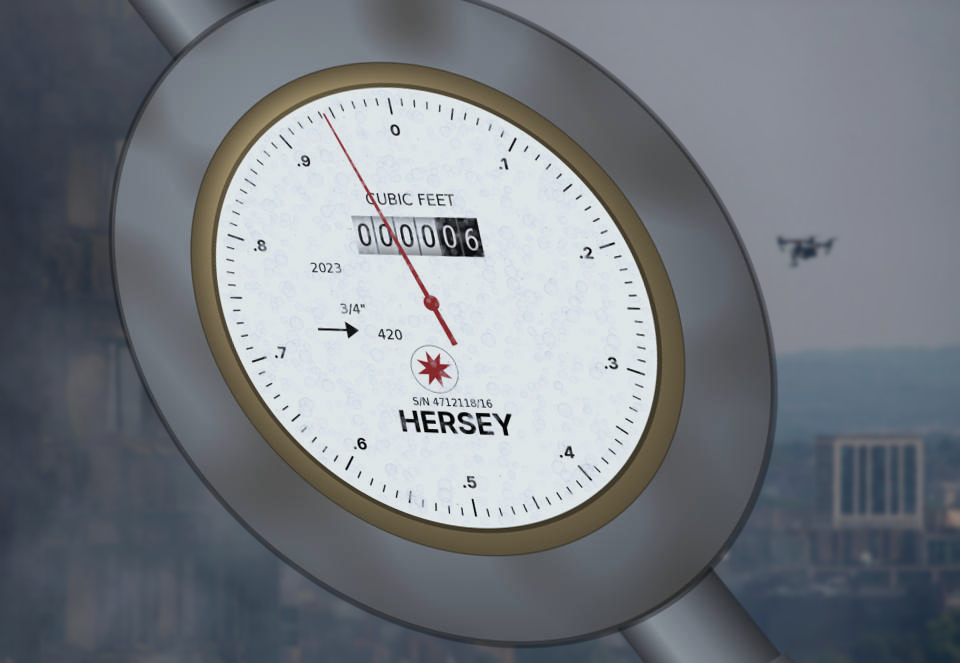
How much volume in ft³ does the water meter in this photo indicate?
5.94 ft³
